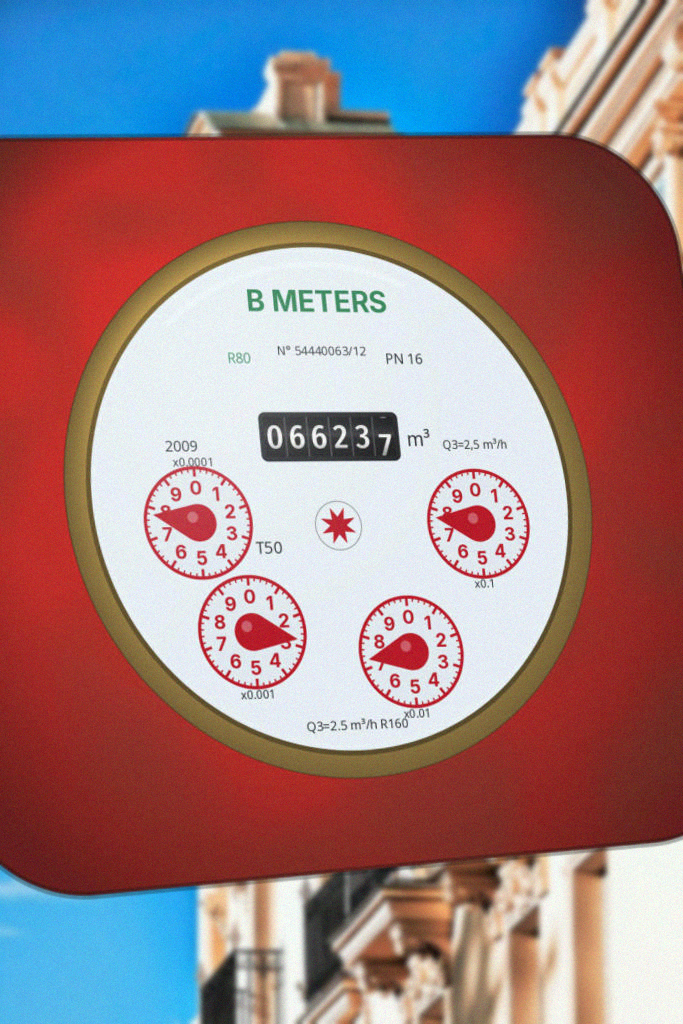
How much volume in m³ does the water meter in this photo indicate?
66236.7727 m³
